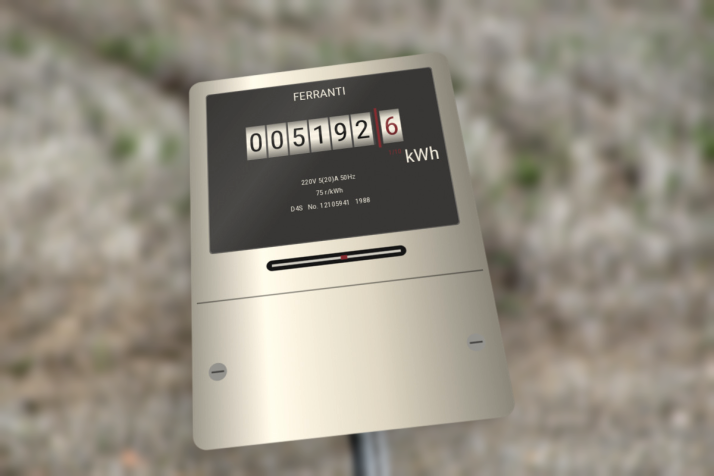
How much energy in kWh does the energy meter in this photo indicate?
5192.6 kWh
